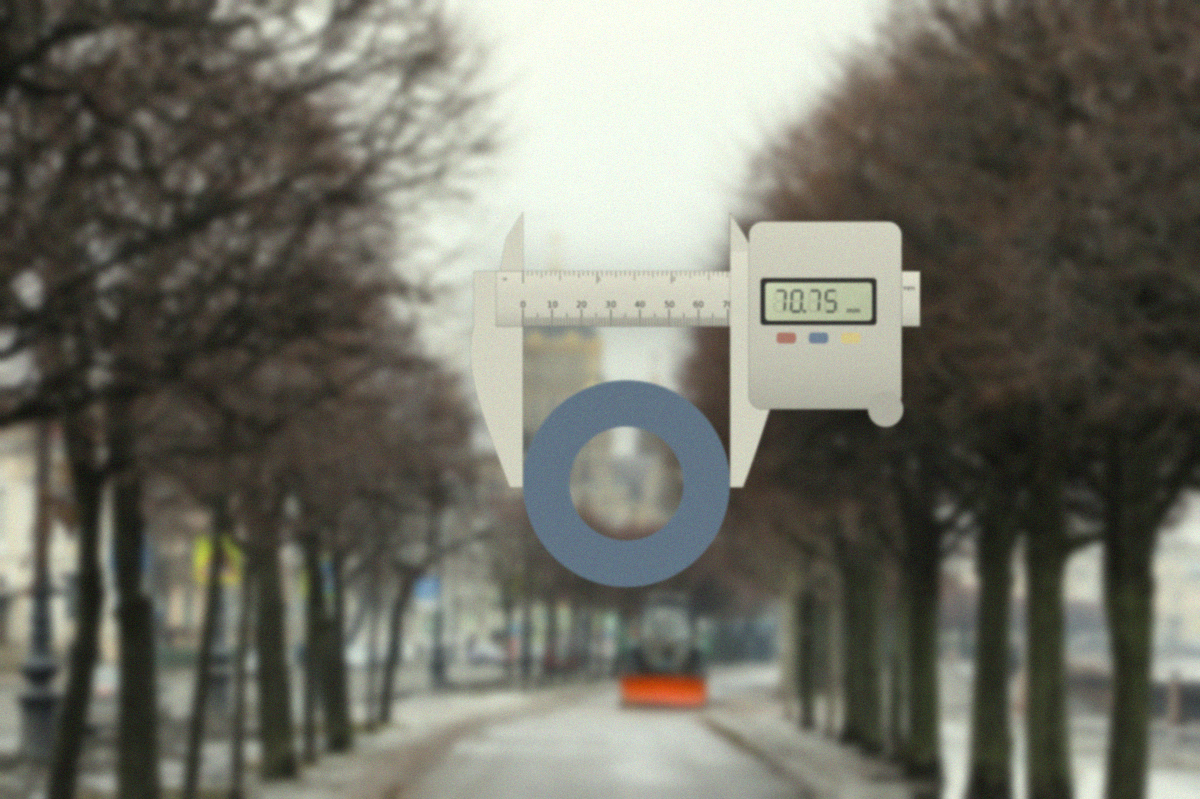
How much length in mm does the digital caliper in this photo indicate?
70.75 mm
